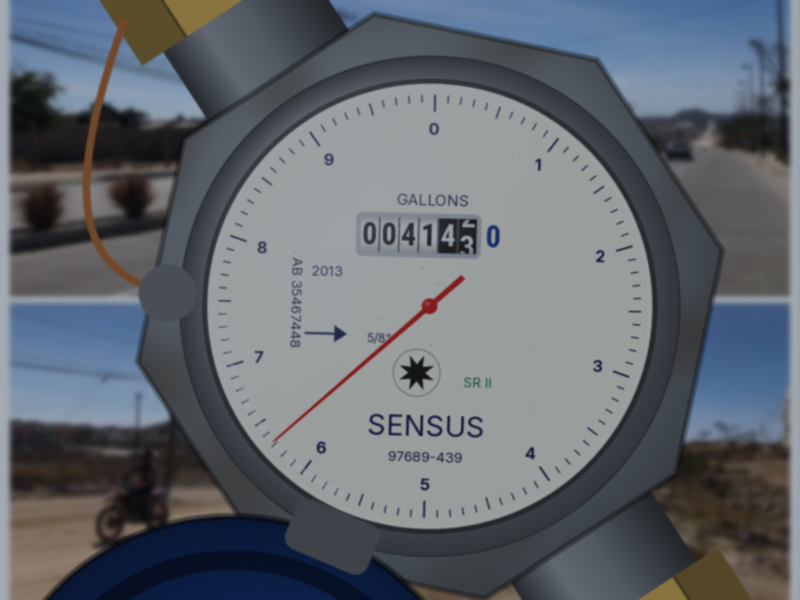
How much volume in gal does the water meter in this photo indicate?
41426.3 gal
